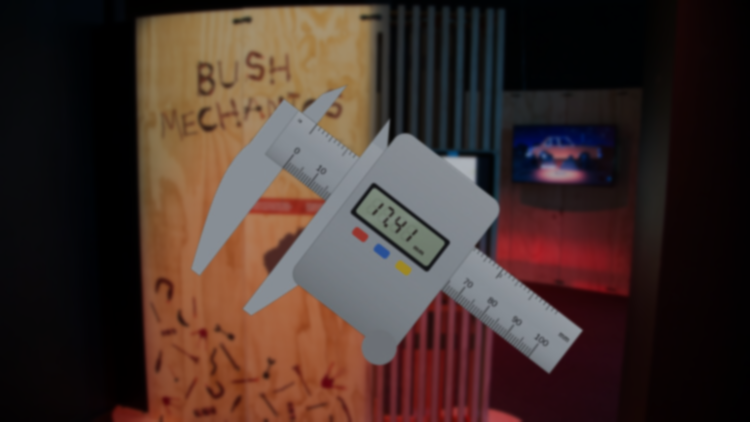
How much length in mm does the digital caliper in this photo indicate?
17.41 mm
